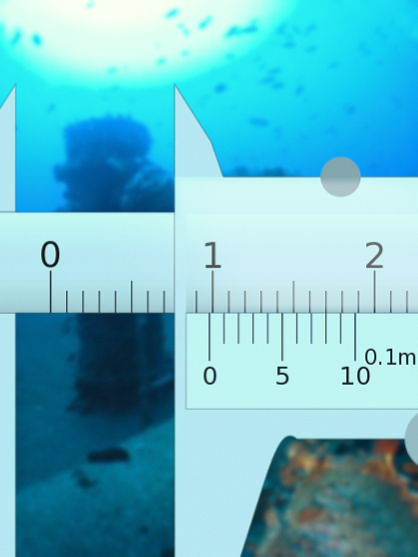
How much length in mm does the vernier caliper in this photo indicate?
9.8 mm
